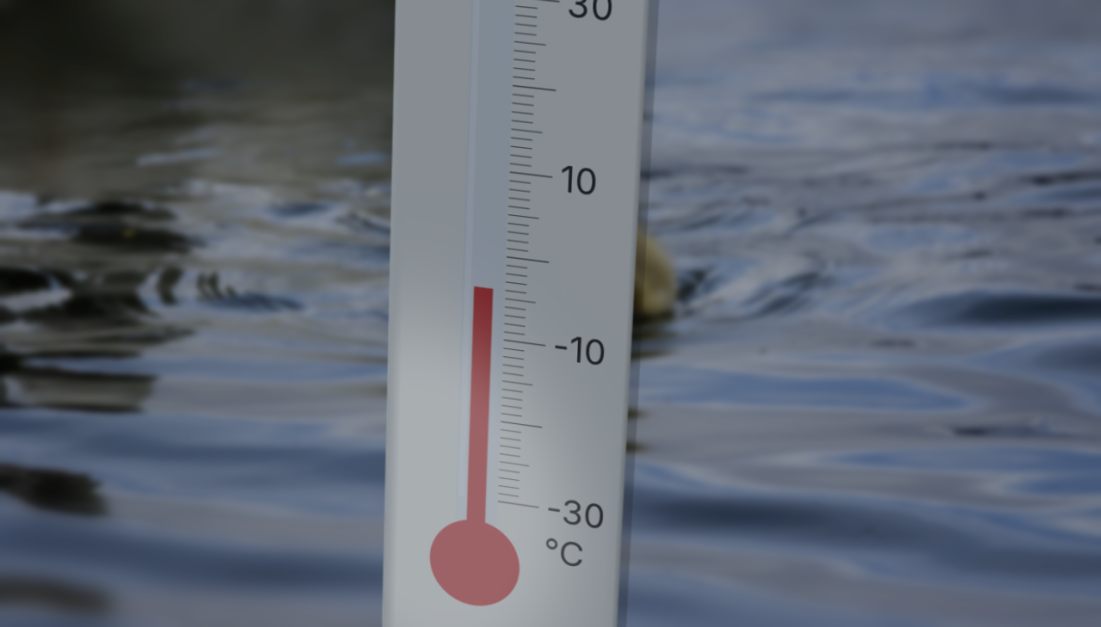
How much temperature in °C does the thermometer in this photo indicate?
-4 °C
